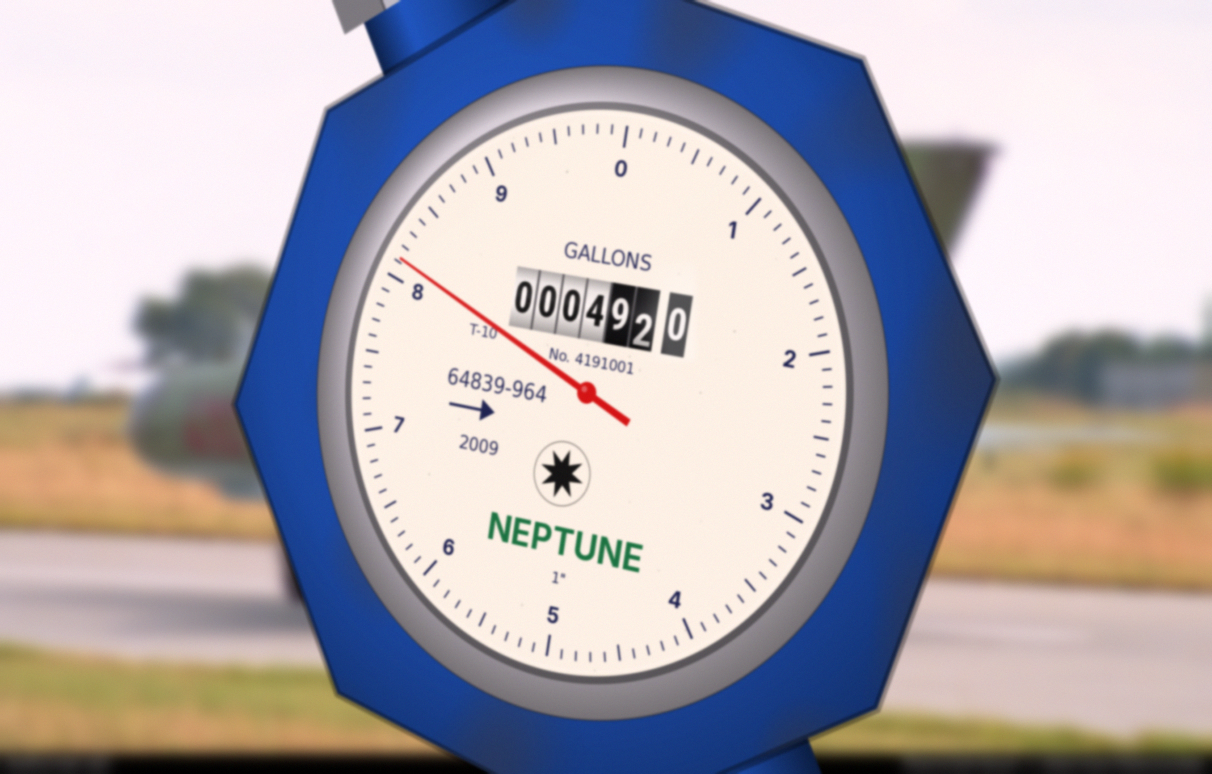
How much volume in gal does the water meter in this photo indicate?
4918.1 gal
